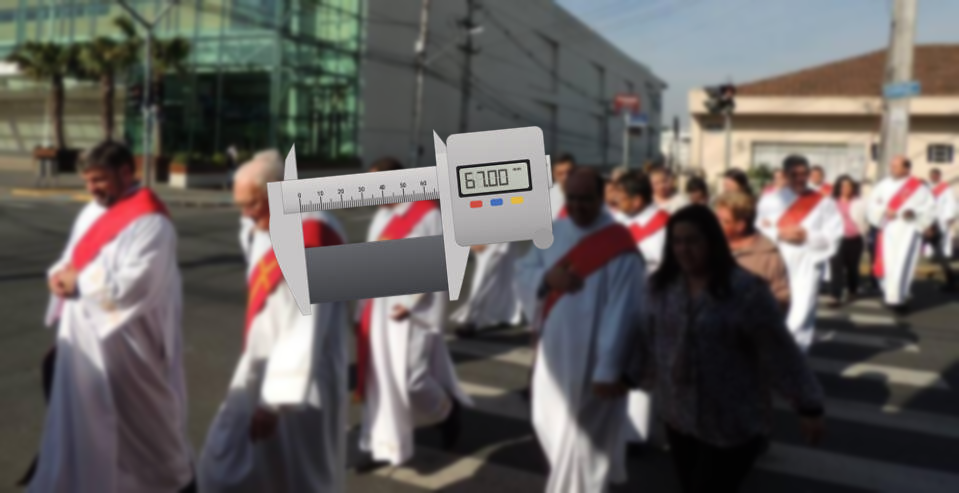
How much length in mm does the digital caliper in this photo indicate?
67.00 mm
